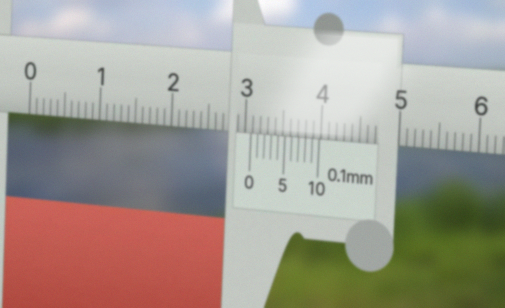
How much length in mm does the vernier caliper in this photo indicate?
30.8 mm
